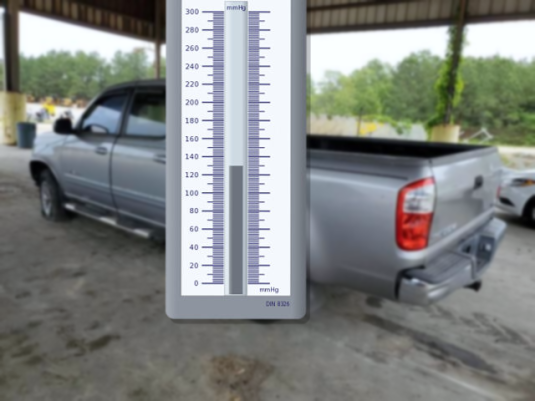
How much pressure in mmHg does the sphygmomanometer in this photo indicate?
130 mmHg
